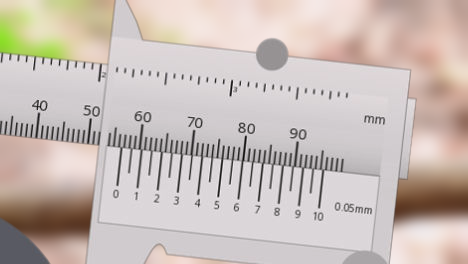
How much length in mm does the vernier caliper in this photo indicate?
56.5 mm
